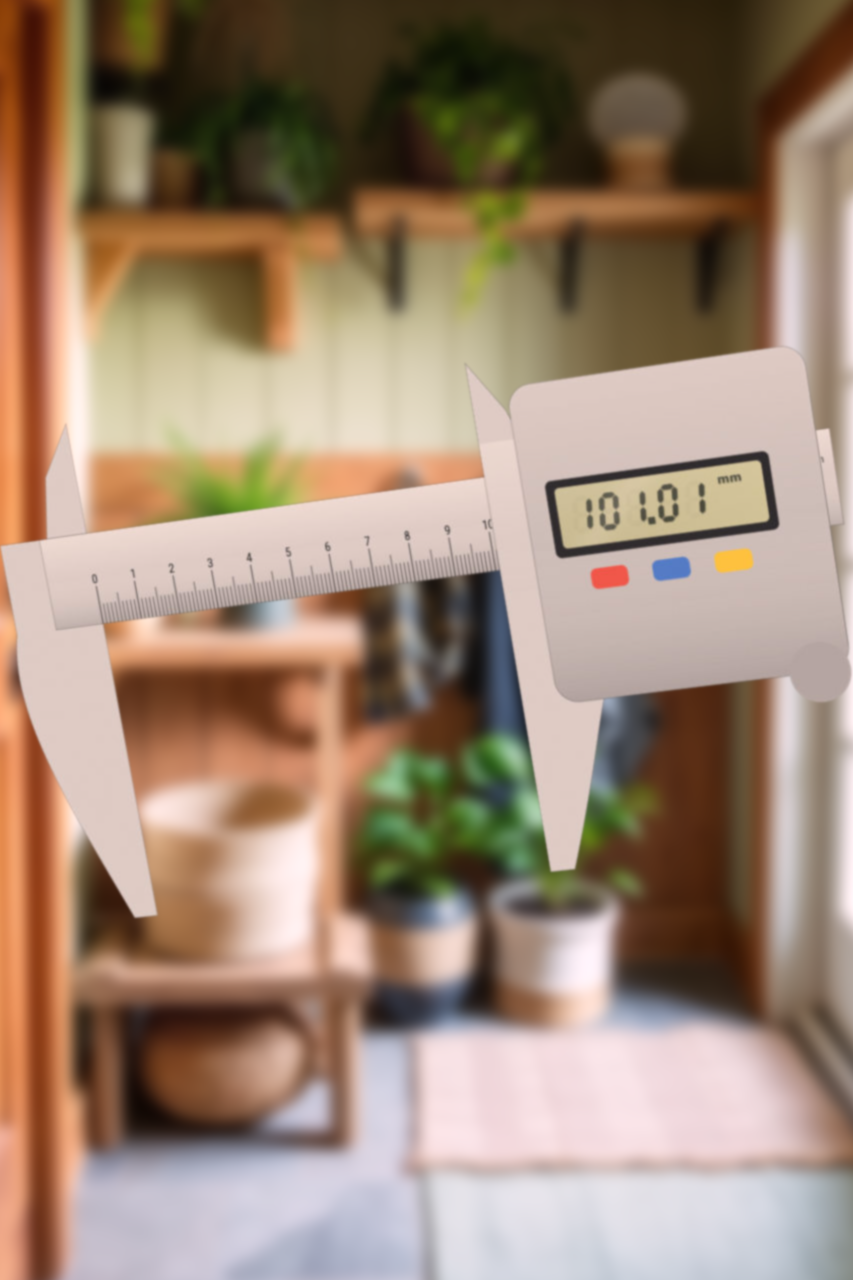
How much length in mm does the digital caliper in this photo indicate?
101.01 mm
